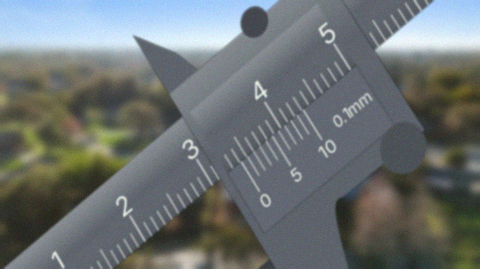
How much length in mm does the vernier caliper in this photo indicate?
34.2 mm
